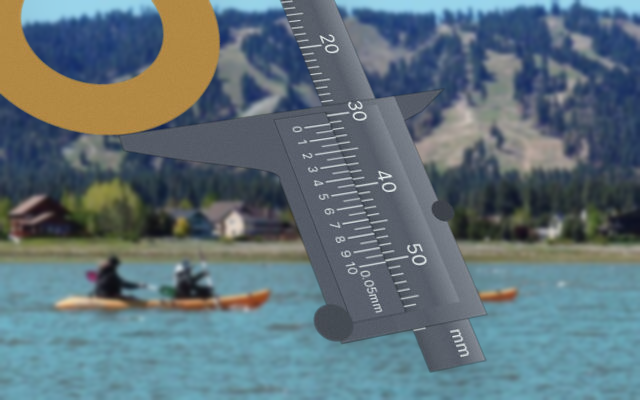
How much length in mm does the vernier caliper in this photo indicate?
31.2 mm
